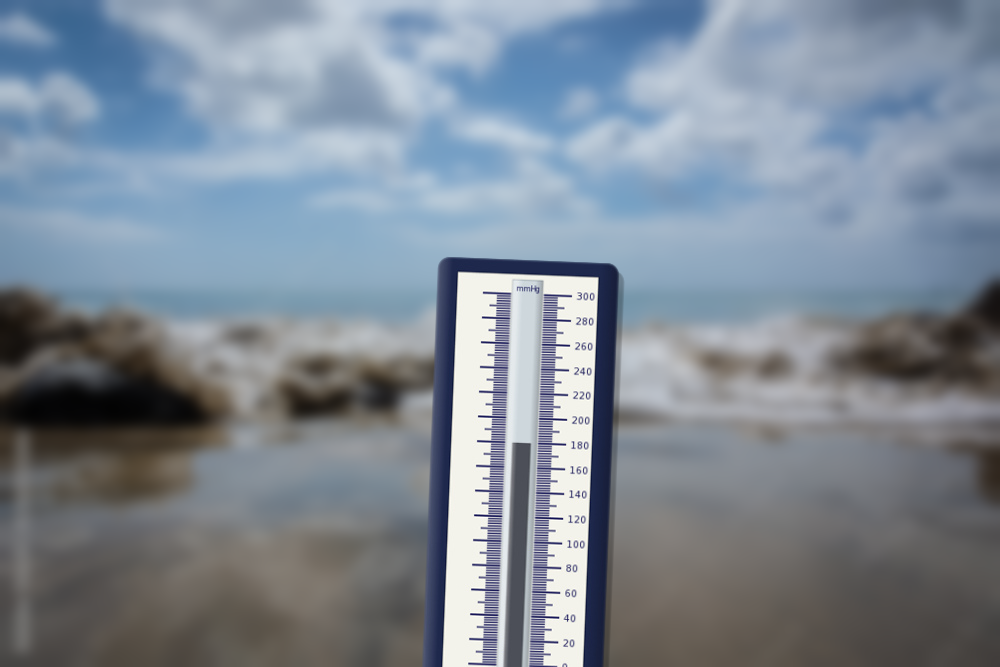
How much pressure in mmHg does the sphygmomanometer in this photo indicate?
180 mmHg
